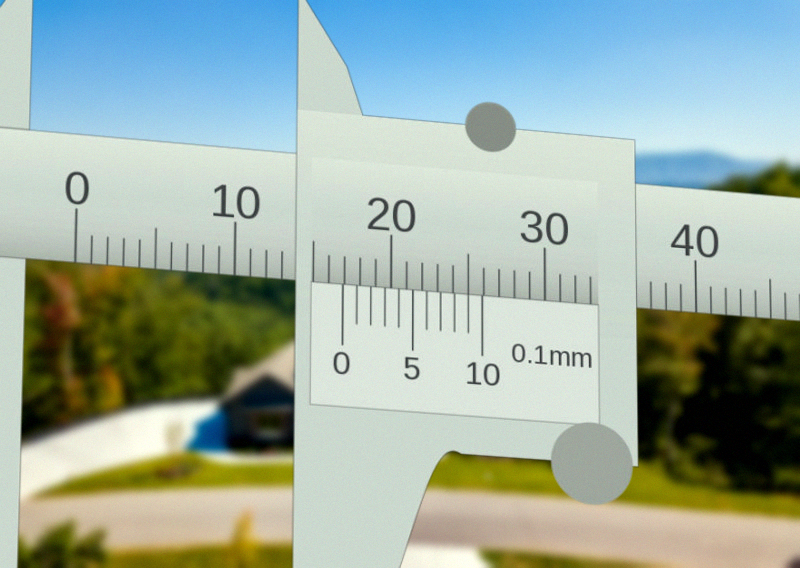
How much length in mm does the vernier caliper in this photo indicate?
16.9 mm
